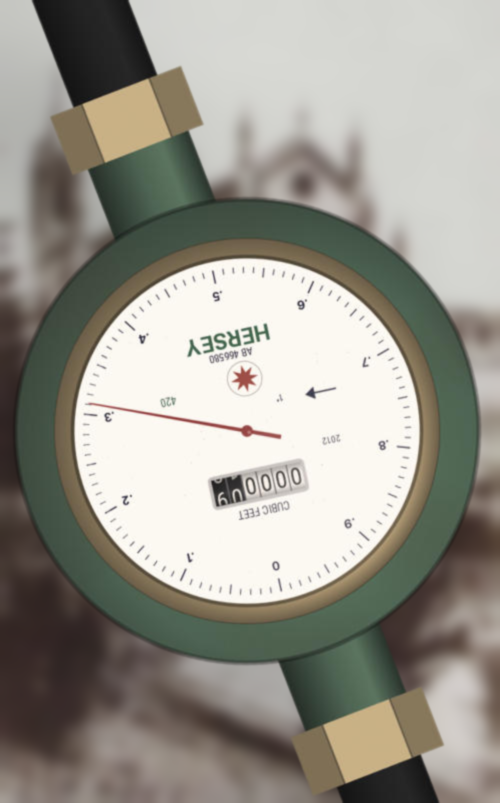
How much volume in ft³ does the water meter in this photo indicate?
9.31 ft³
